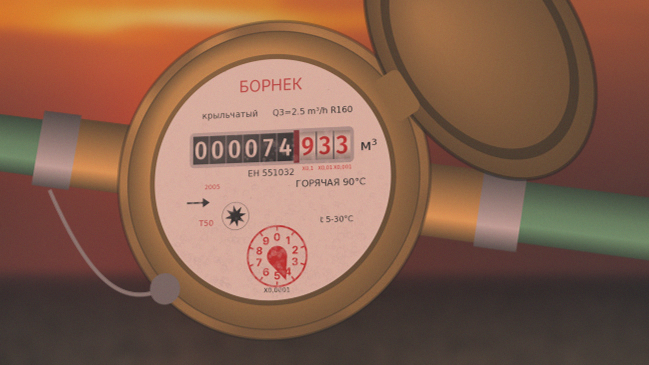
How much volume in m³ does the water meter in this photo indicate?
74.9334 m³
